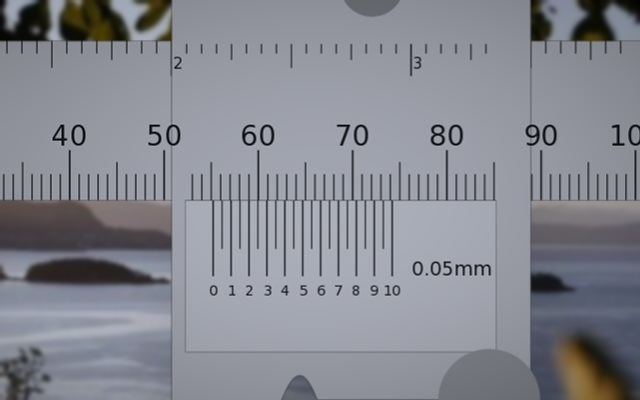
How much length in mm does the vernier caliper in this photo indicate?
55.2 mm
